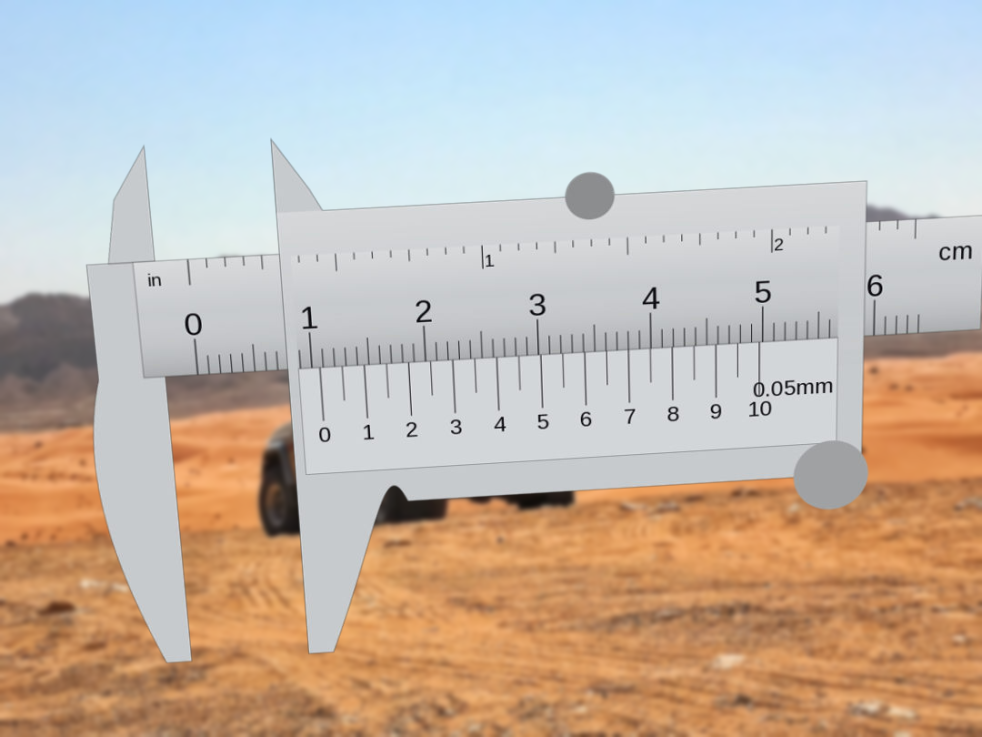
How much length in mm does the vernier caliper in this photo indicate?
10.7 mm
